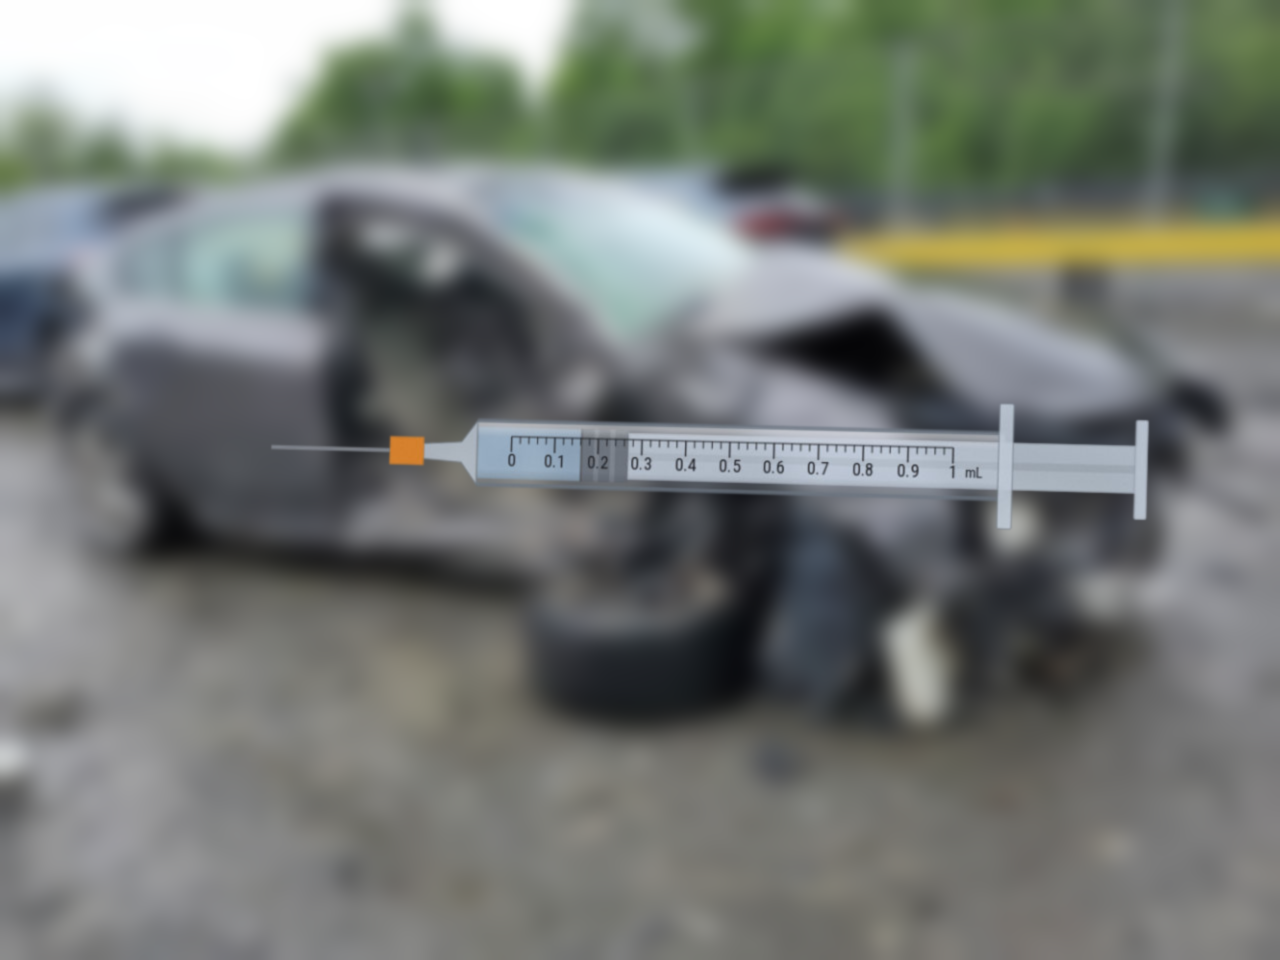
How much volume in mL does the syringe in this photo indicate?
0.16 mL
